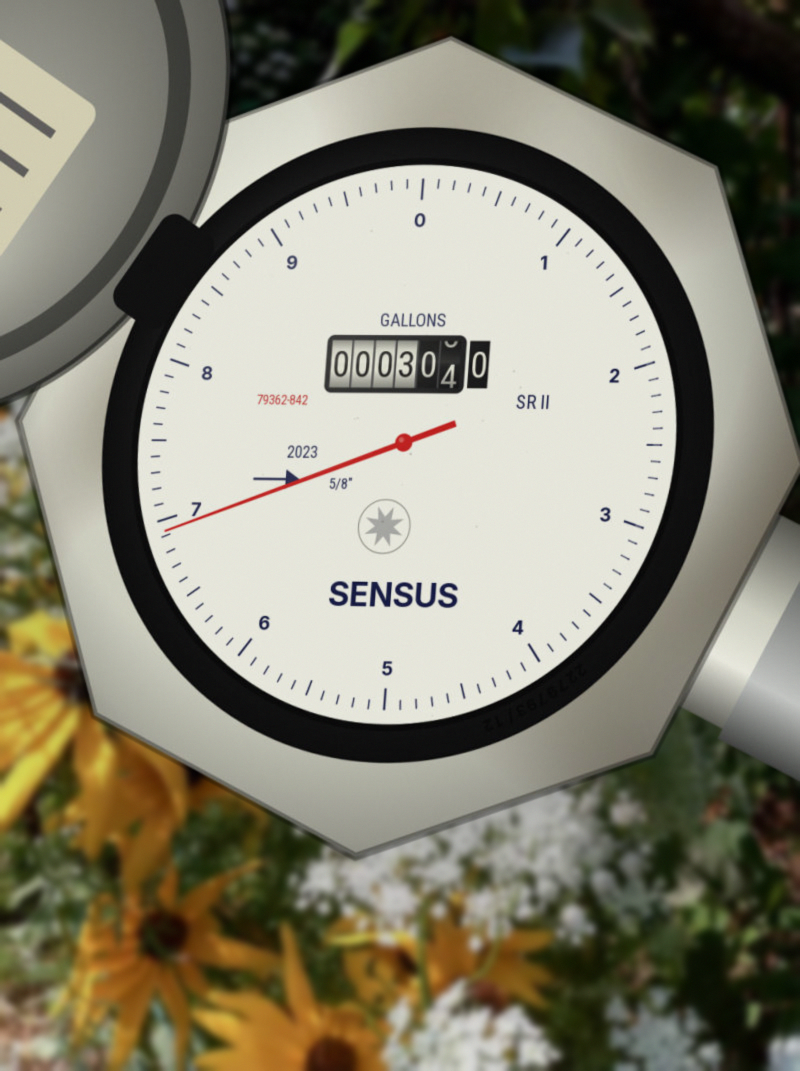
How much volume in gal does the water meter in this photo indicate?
3036.9 gal
